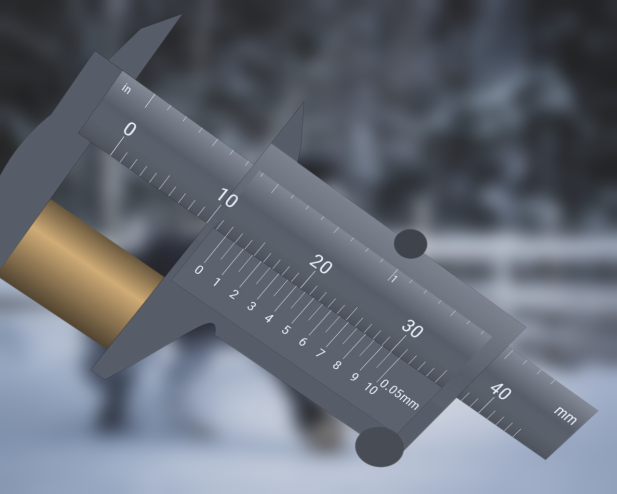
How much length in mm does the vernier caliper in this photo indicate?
12.0 mm
